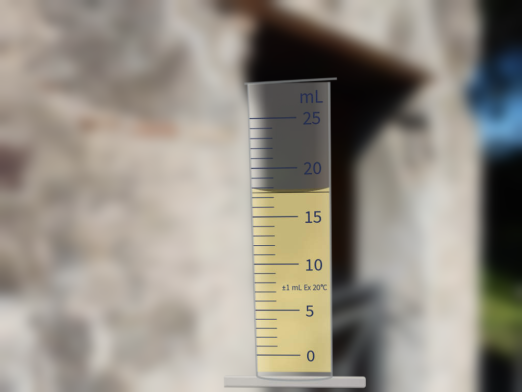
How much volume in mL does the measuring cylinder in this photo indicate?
17.5 mL
